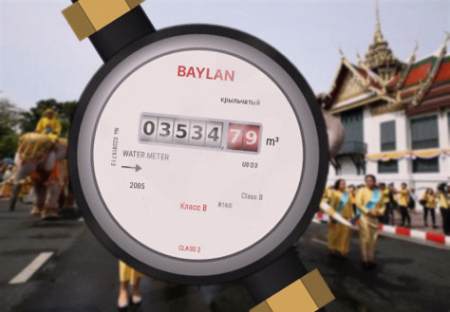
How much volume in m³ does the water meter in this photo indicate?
3534.79 m³
